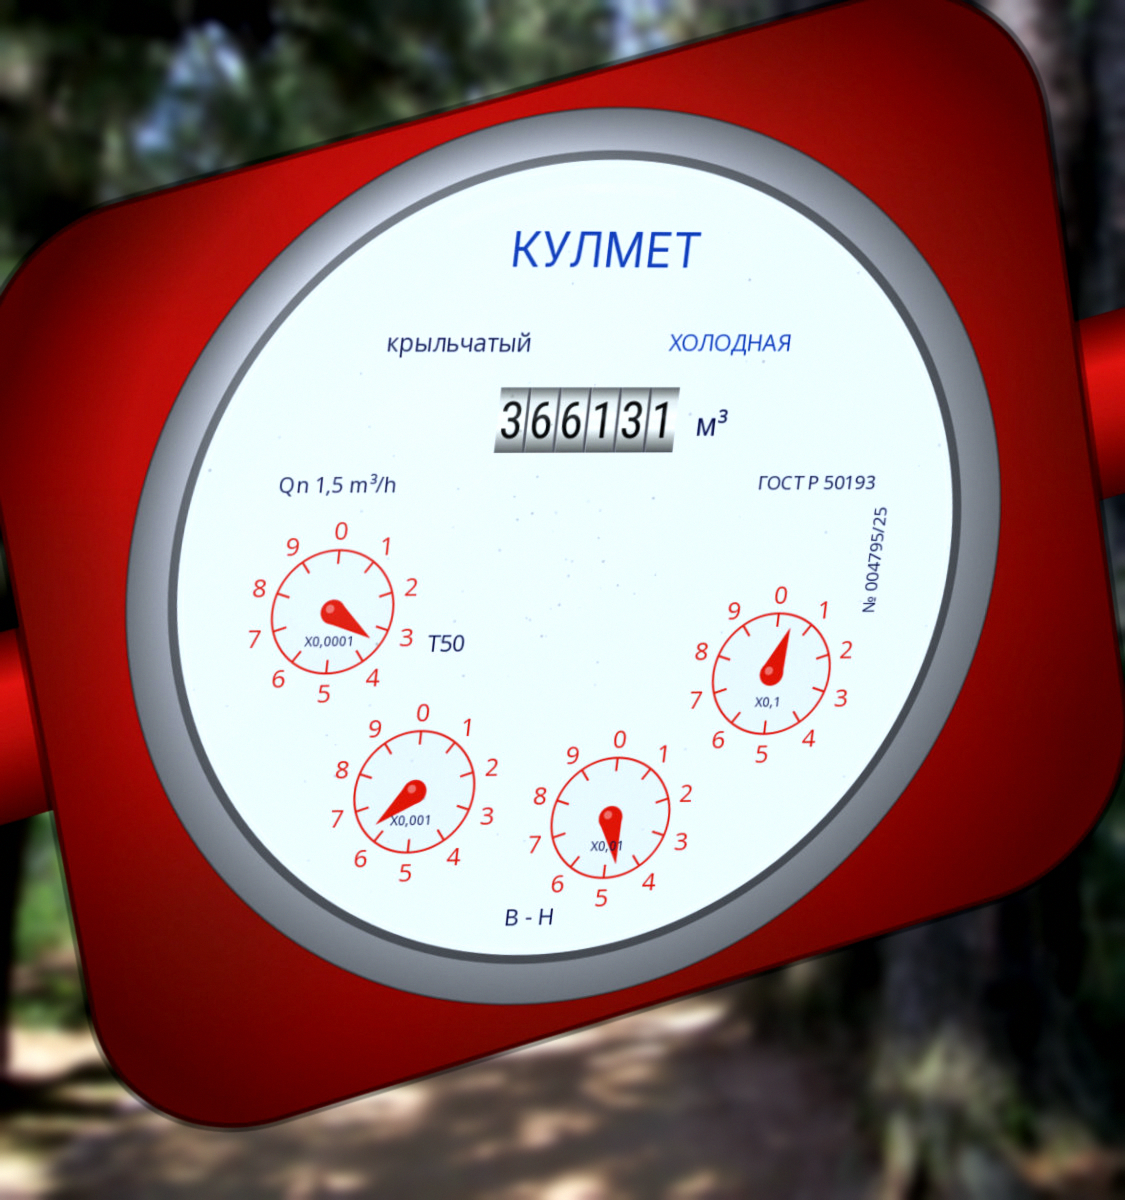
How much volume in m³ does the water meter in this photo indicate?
366131.0463 m³
